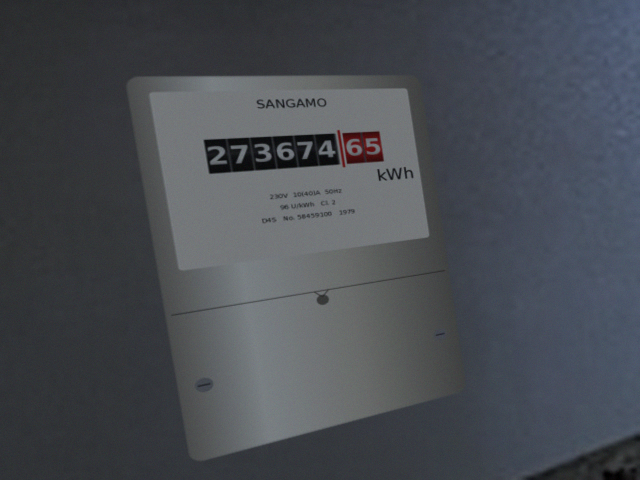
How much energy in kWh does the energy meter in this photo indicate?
273674.65 kWh
